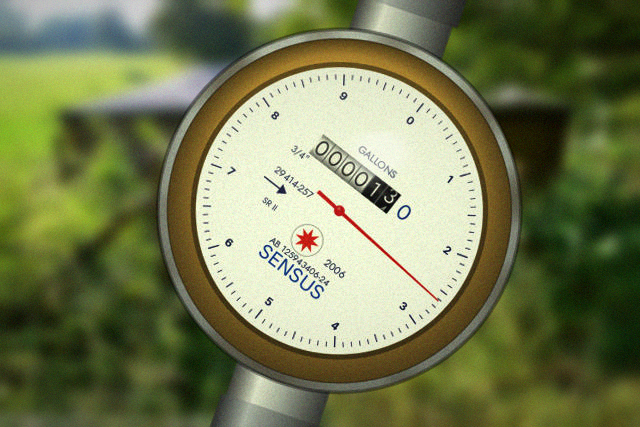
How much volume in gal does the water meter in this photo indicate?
132.6 gal
